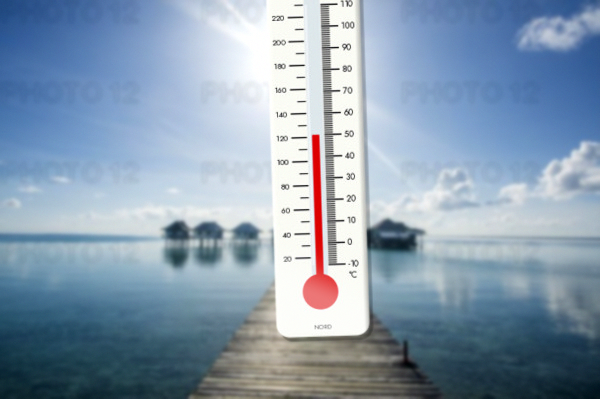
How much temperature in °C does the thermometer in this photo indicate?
50 °C
